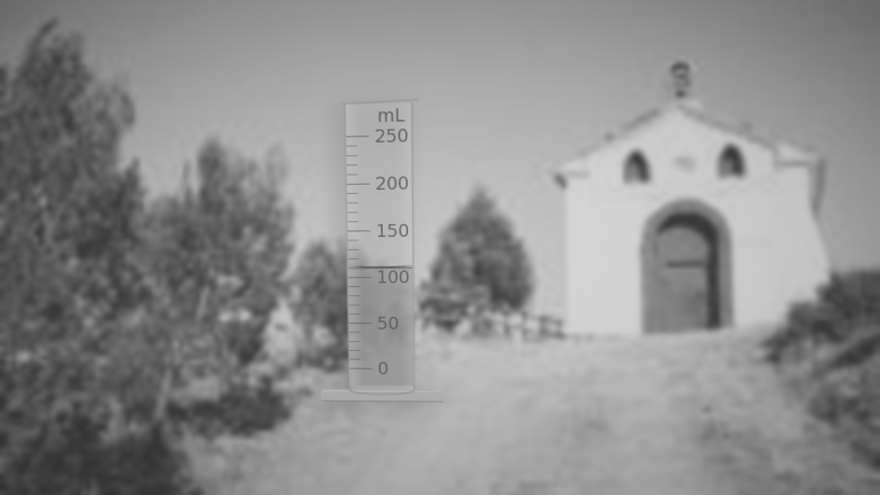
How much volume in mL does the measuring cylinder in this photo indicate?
110 mL
